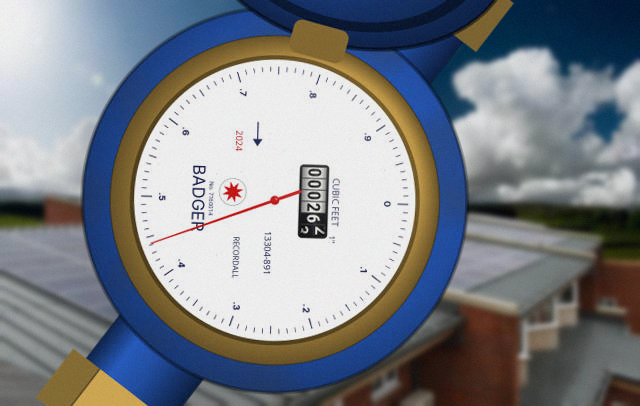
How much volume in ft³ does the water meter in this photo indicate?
262.44 ft³
